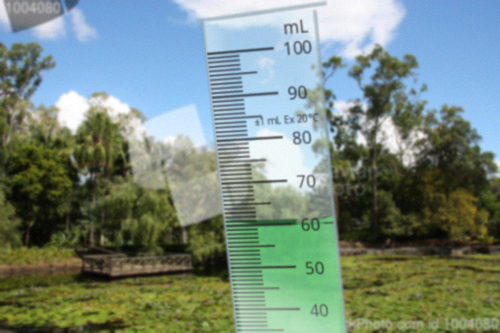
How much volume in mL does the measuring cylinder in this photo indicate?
60 mL
